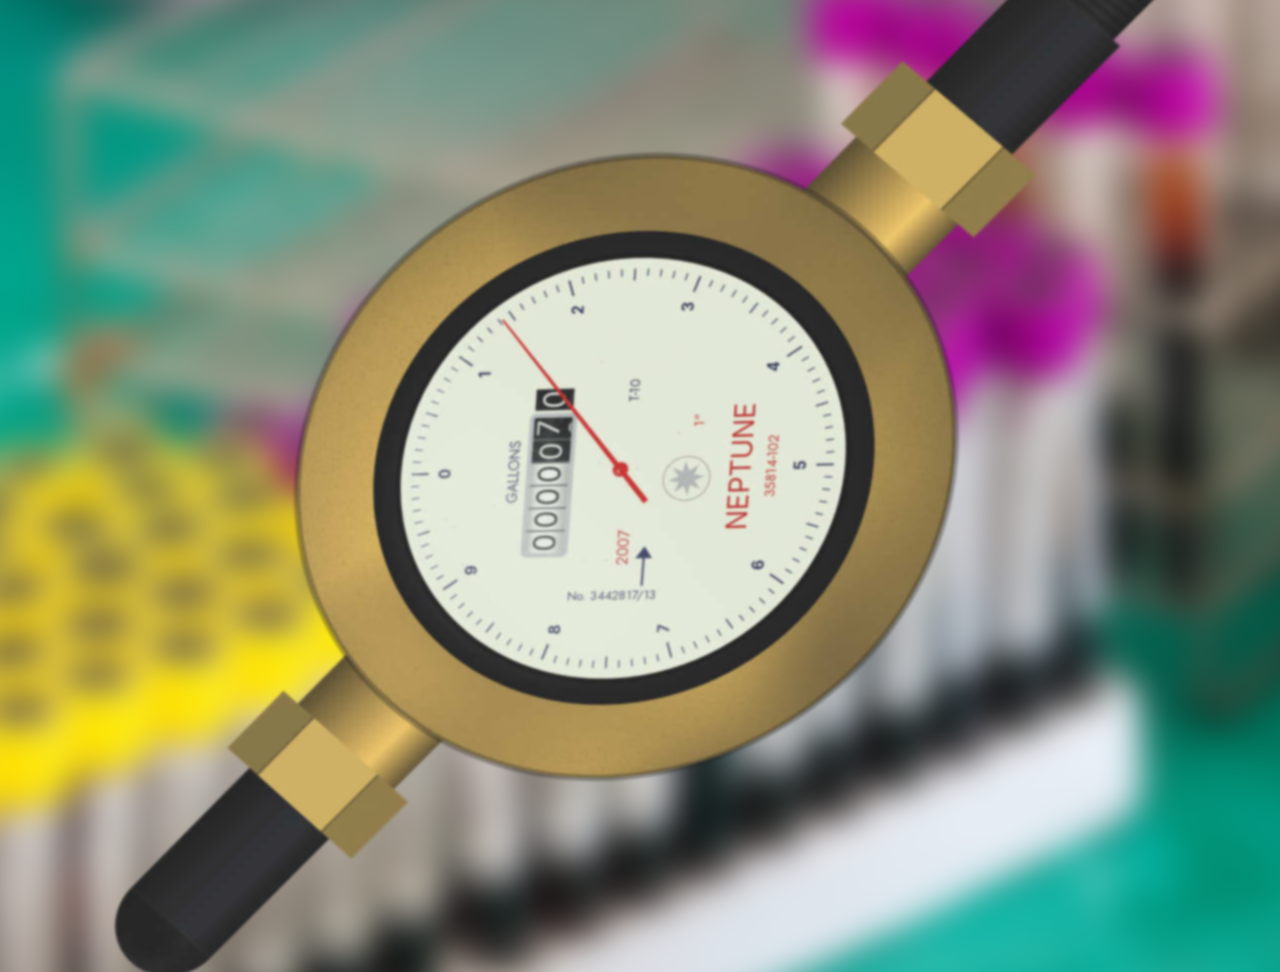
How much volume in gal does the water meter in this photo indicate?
71.4 gal
